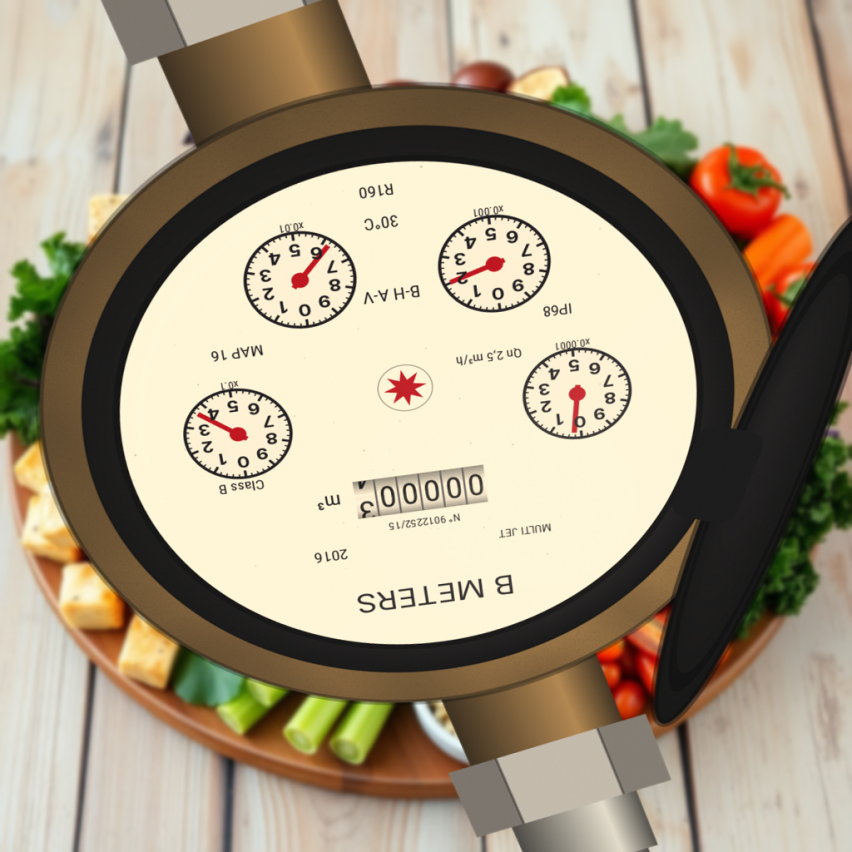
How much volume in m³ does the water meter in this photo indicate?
3.3620 m³
